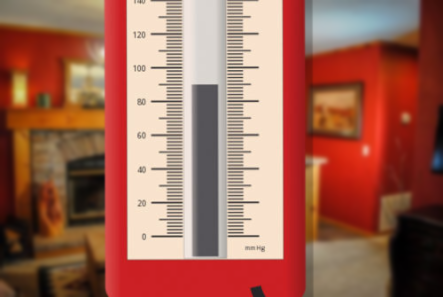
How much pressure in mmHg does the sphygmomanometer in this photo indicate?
90 mmHg
